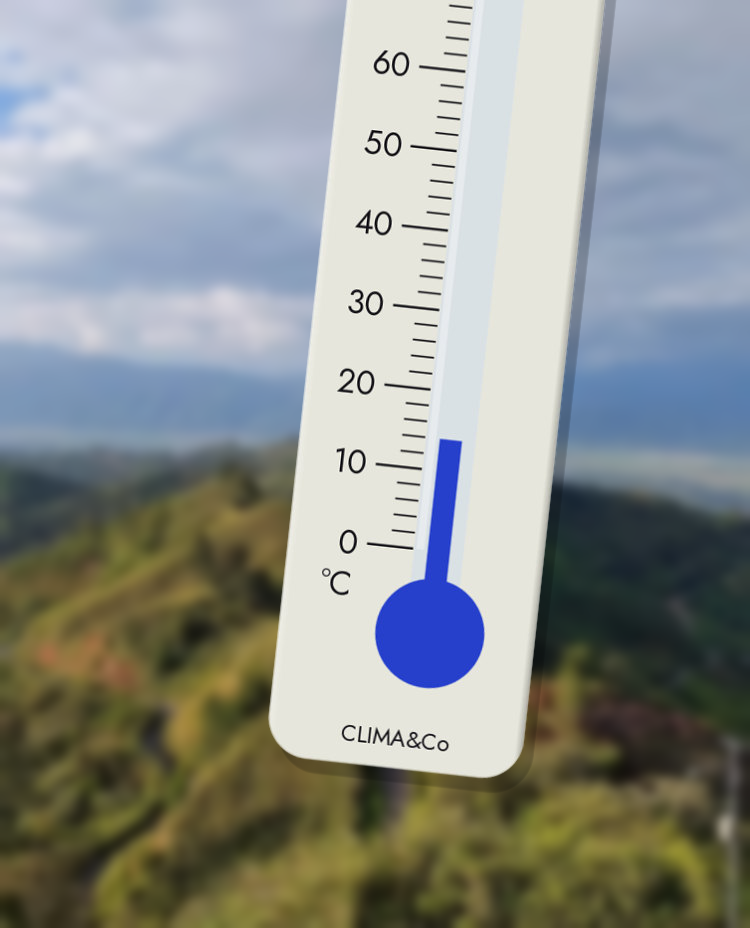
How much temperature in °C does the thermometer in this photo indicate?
14 °C
